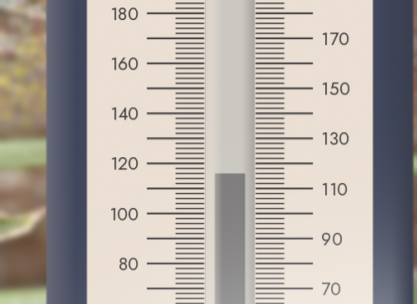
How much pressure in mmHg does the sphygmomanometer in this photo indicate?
116 mmHg
